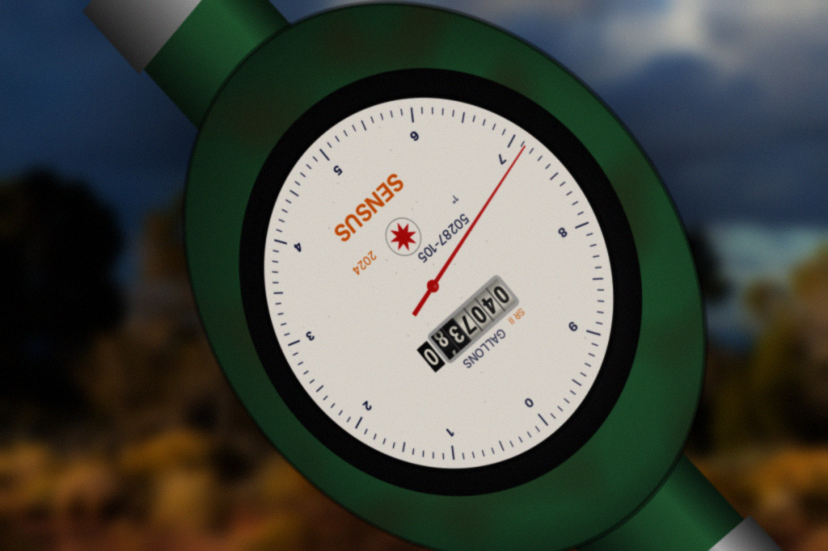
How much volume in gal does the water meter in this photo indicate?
407377.1 gal
